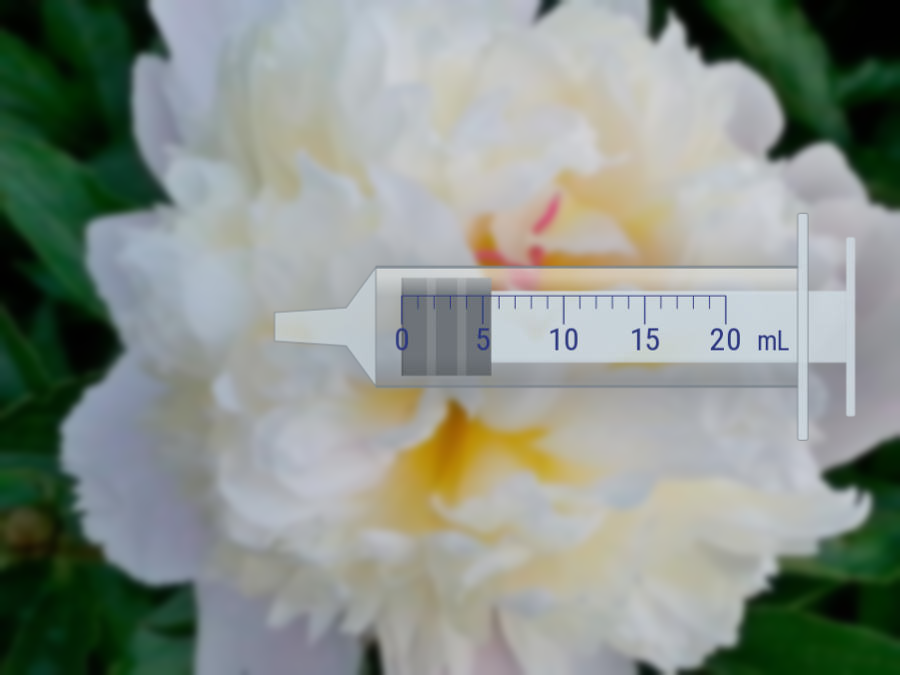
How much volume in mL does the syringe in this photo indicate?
0 mL
